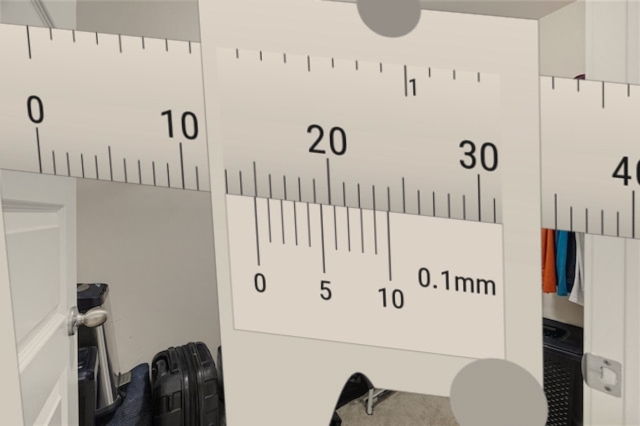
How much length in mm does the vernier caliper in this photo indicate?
14.9 mm
